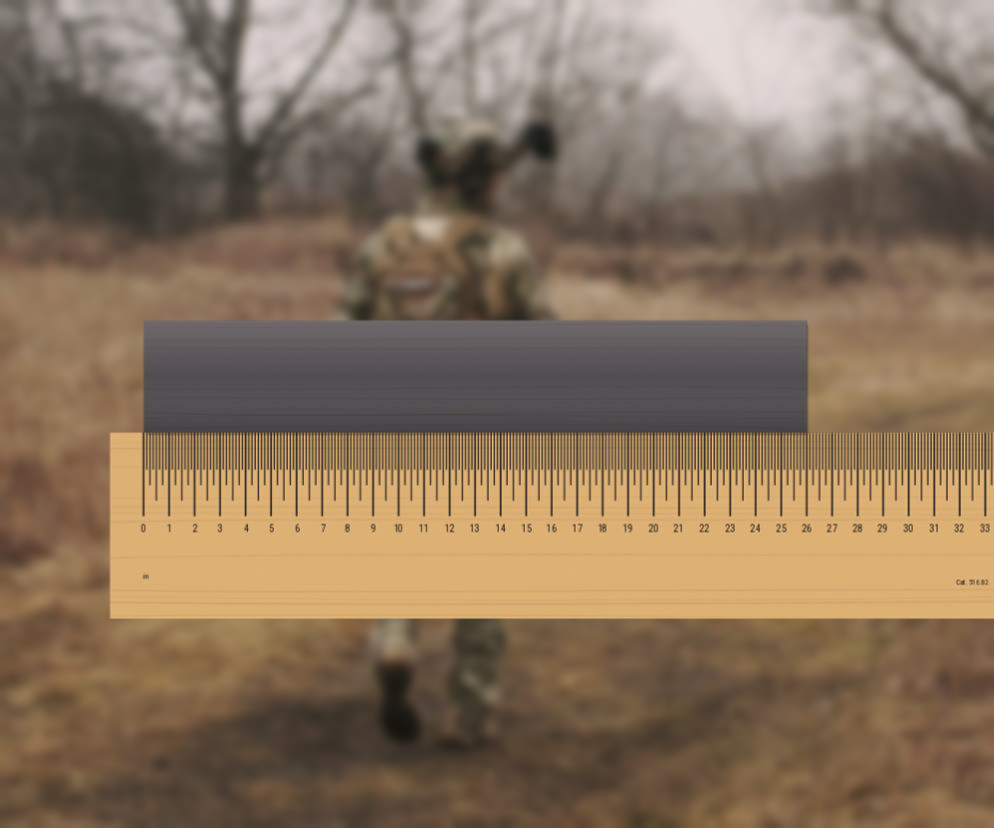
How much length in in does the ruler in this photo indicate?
26 in
